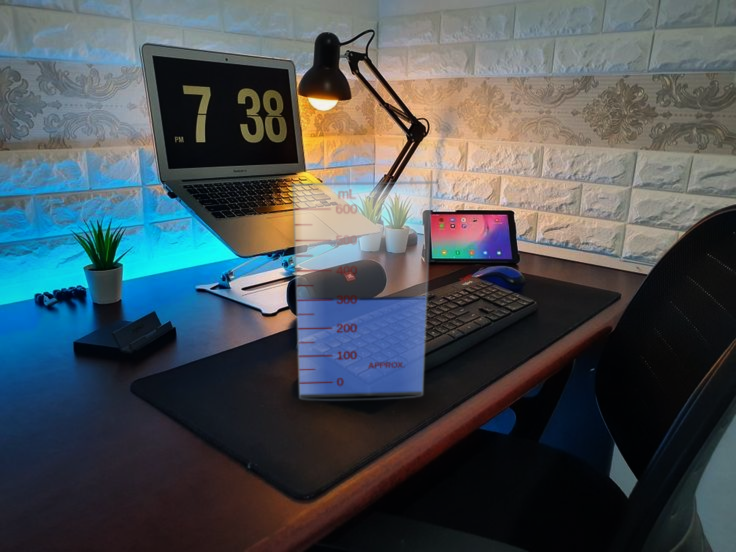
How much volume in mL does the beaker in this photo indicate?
300 mL
